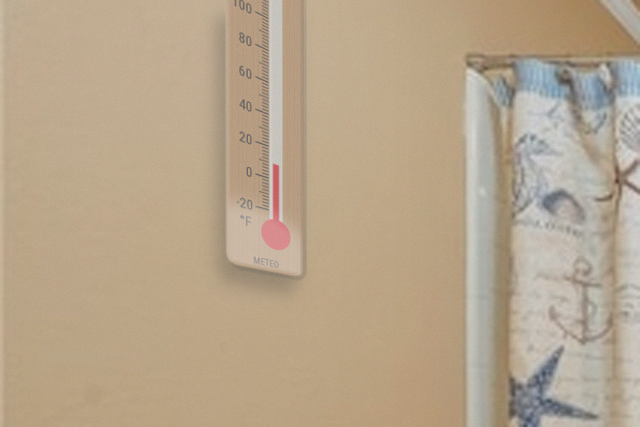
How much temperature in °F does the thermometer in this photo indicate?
10 °F
